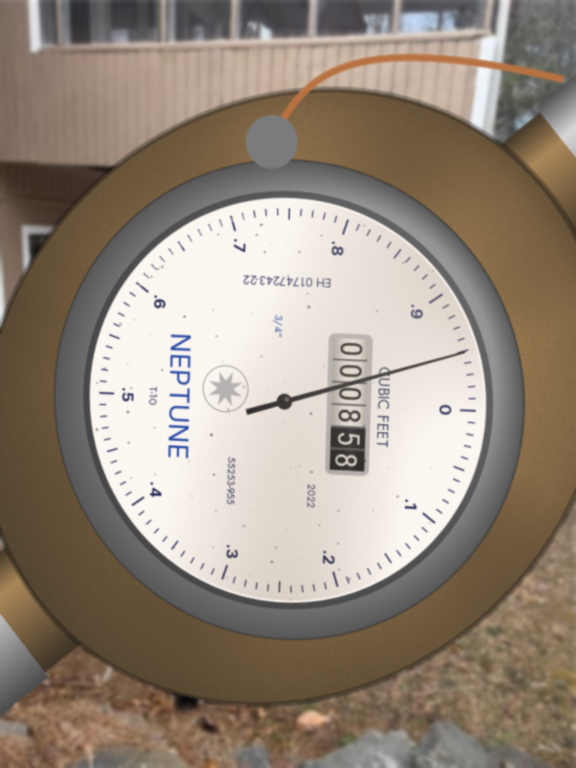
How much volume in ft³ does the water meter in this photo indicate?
857.95 ft³
